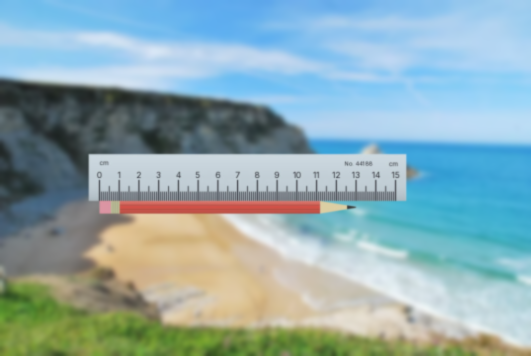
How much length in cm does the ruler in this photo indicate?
13 cm
